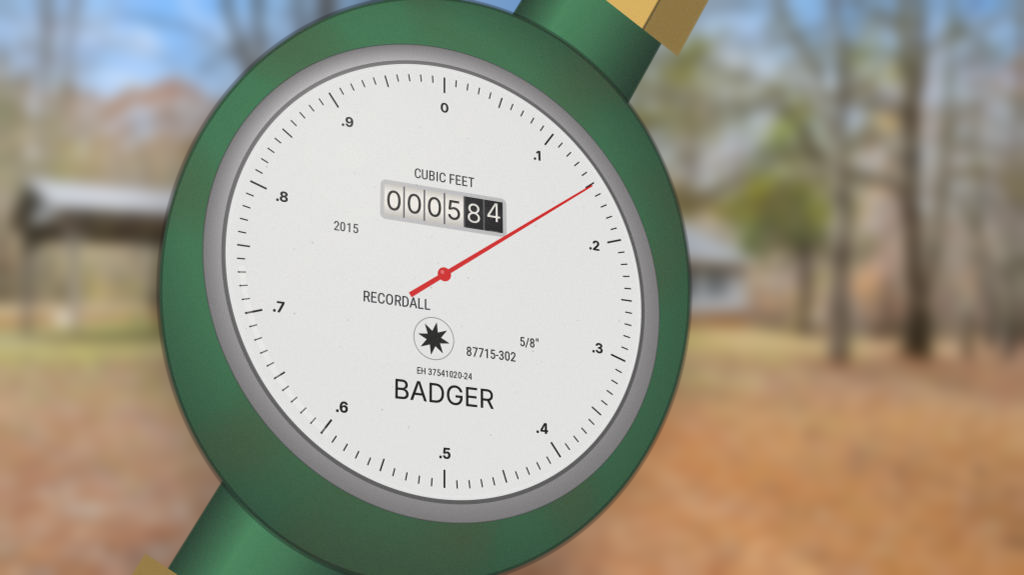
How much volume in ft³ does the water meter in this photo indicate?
584.15 ft³
